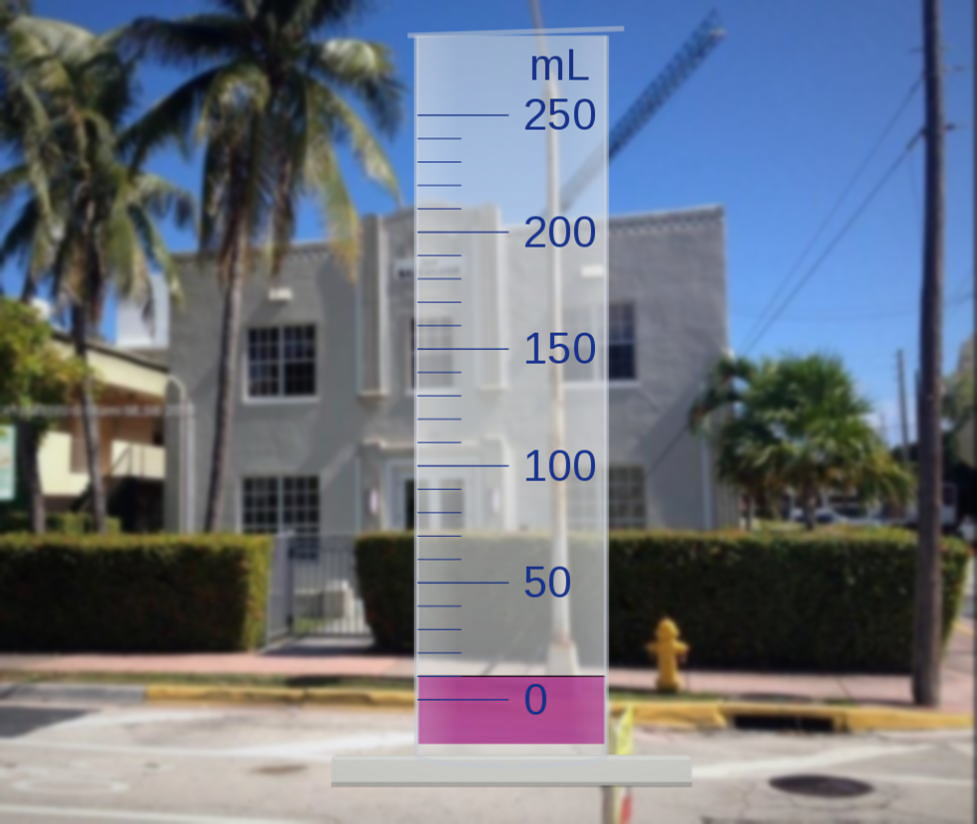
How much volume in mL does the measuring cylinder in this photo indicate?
10 mL
